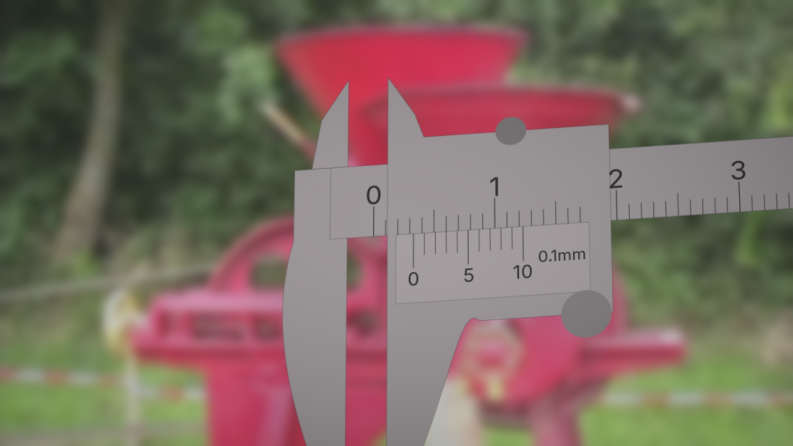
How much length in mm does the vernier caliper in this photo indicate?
3.3 mm
